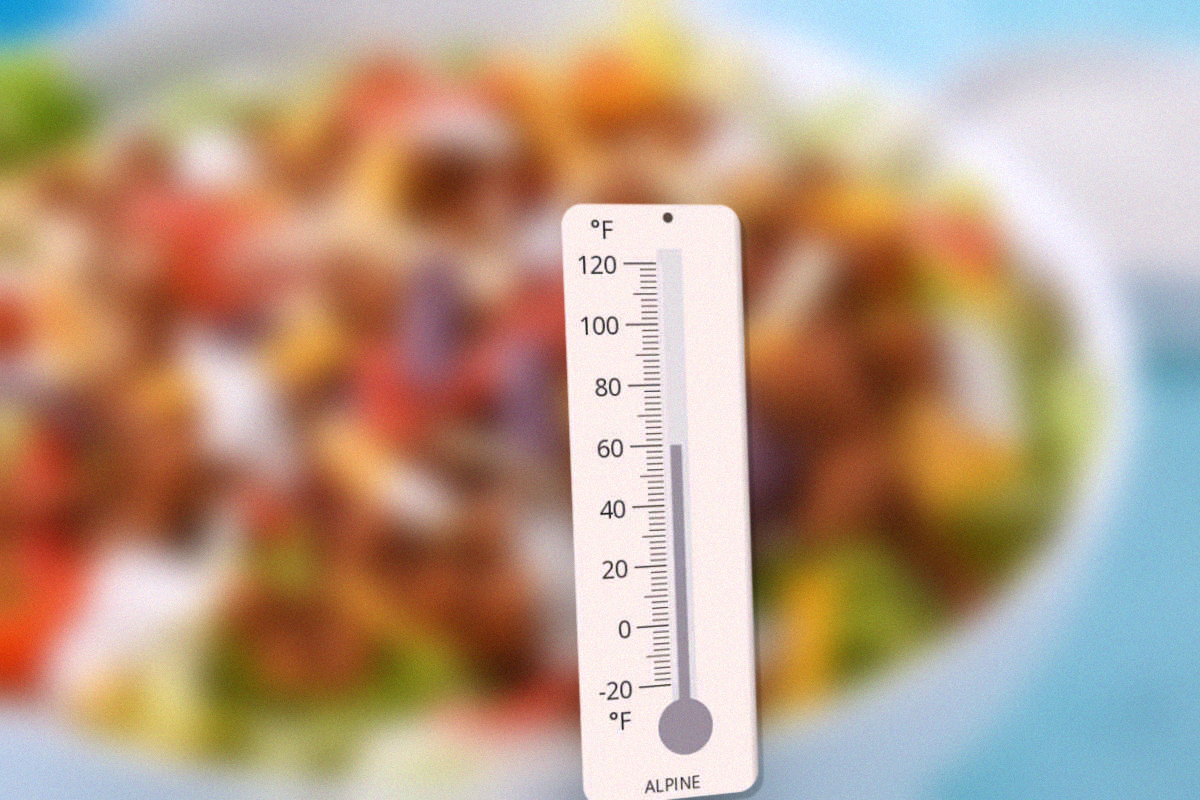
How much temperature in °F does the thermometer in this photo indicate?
60 °F
